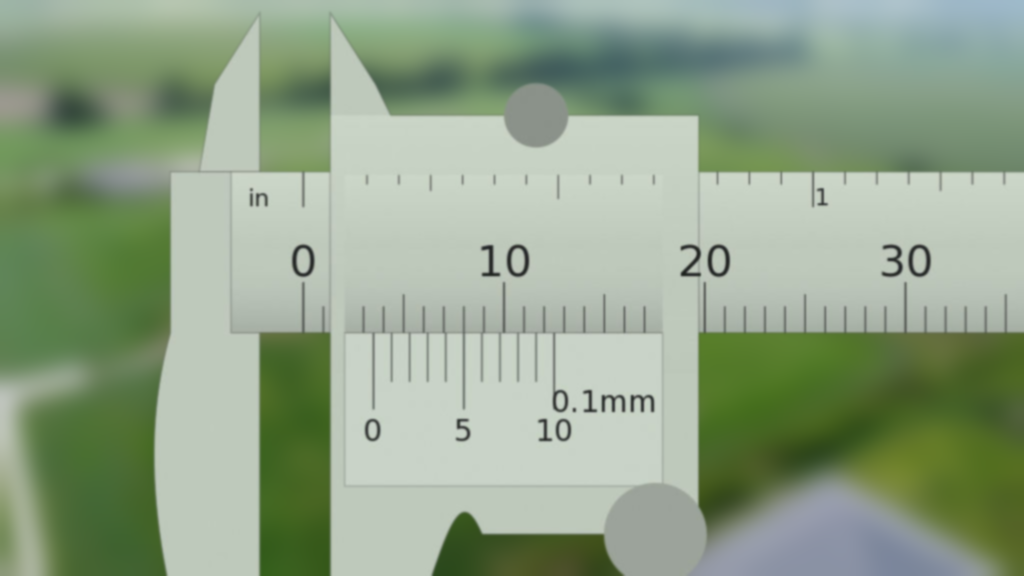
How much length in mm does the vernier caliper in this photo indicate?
3.5 mm
